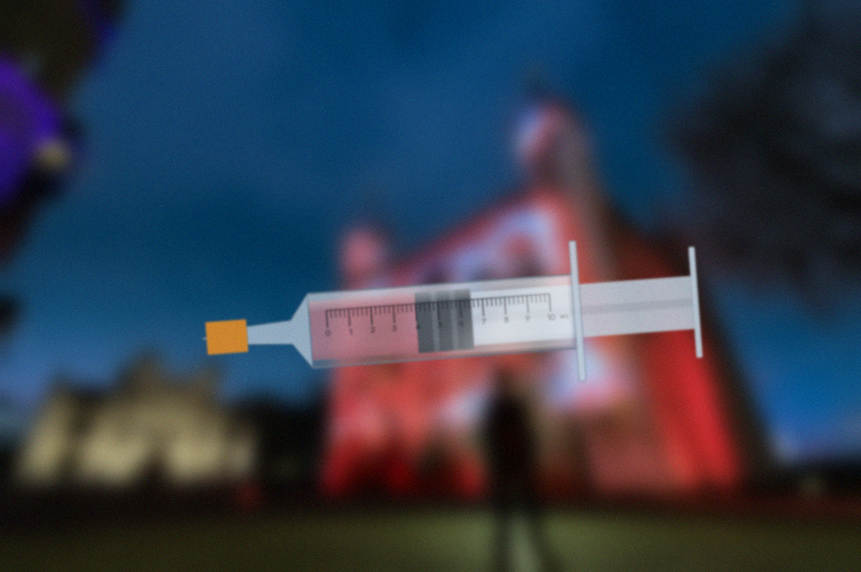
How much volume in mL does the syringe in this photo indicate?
4 mL
